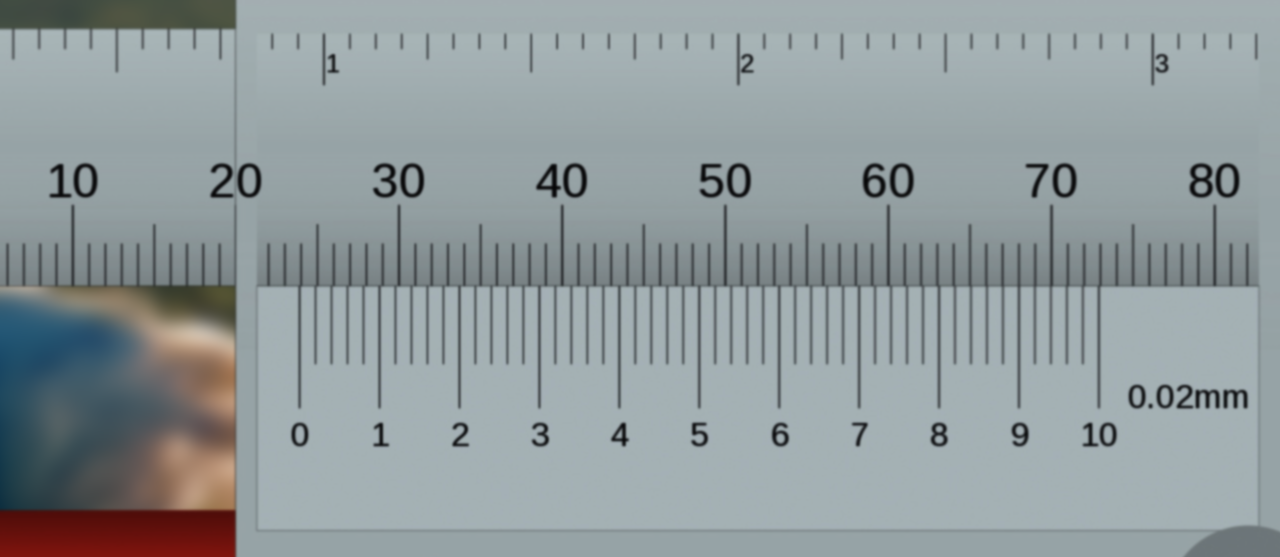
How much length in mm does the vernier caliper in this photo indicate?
23.9 mm
